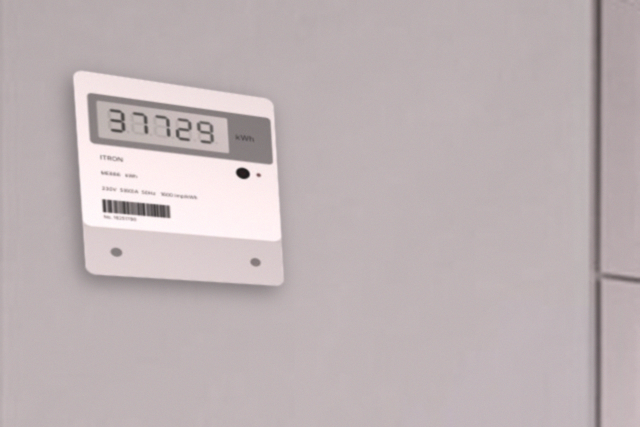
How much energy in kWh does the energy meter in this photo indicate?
37729 kWh
